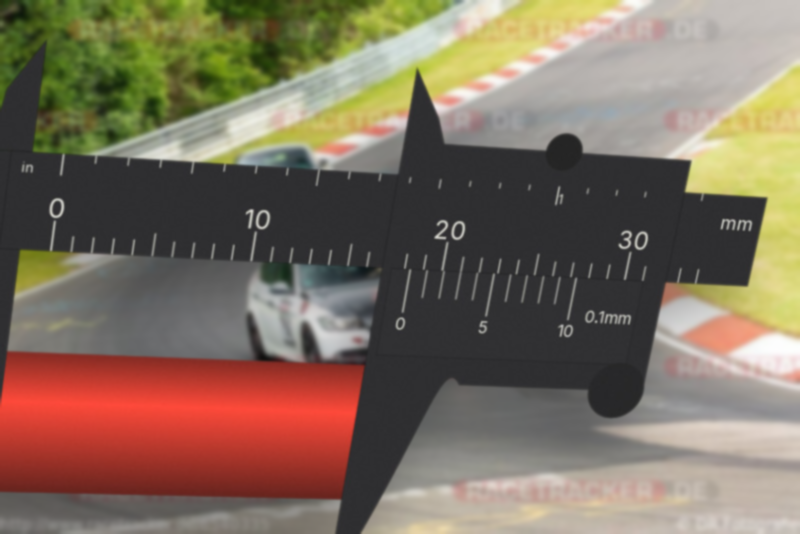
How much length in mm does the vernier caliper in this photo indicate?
18.3 mm
